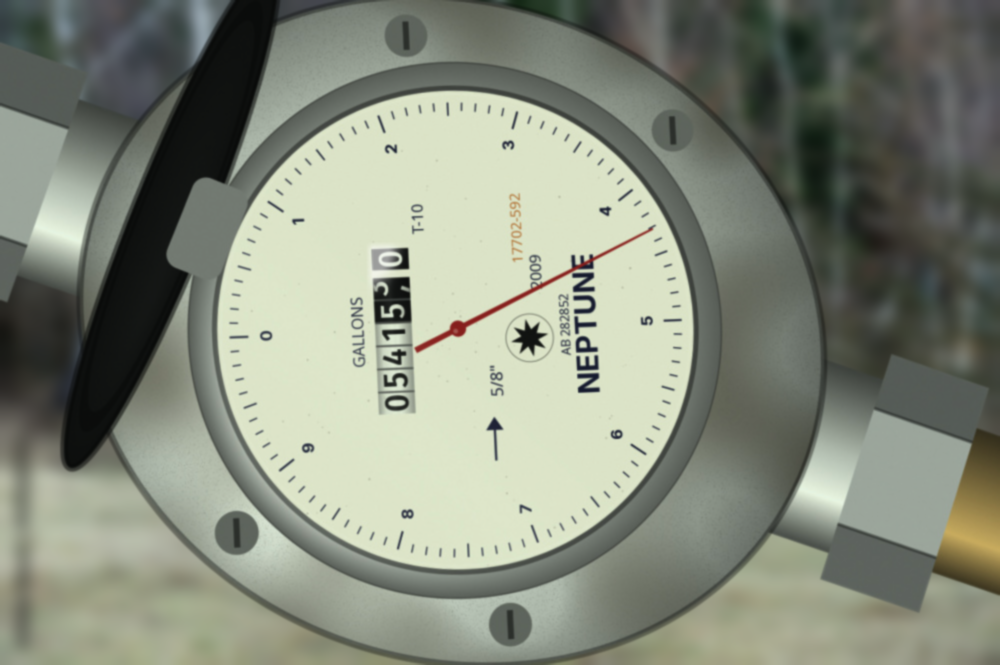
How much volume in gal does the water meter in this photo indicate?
541534.3 gal
